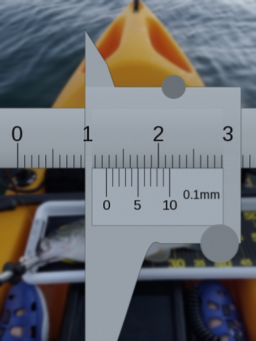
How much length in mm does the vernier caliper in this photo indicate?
12.6 mm
